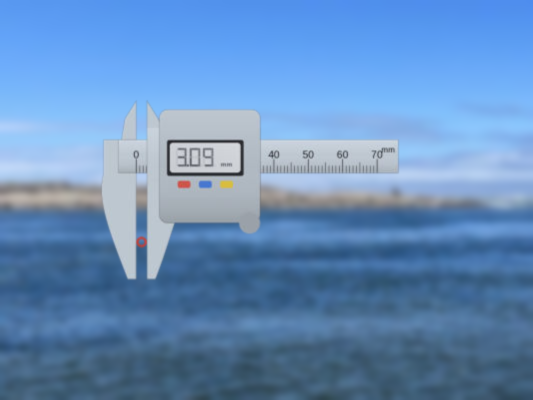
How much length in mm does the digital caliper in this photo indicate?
3.09 mm
